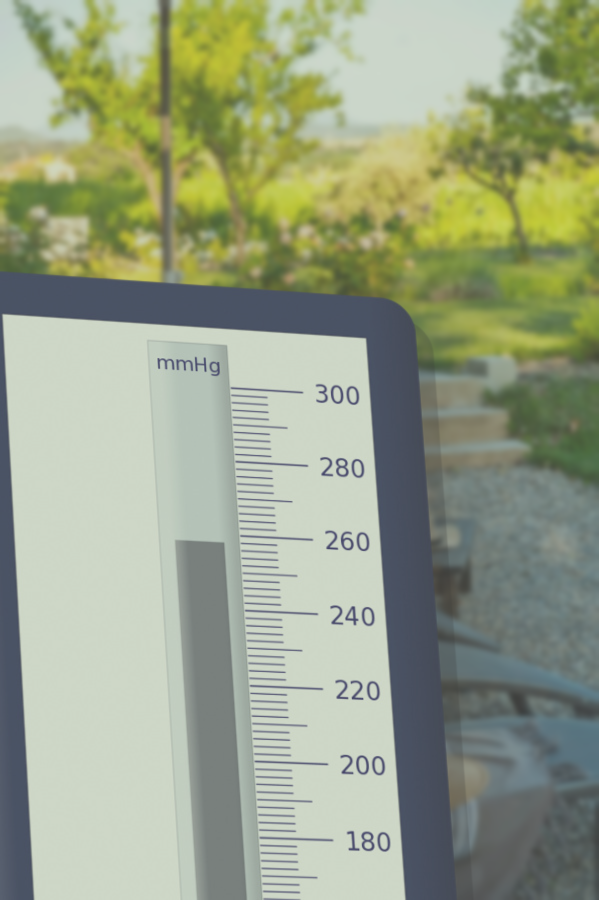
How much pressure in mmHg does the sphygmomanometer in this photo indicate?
258 mmHg
